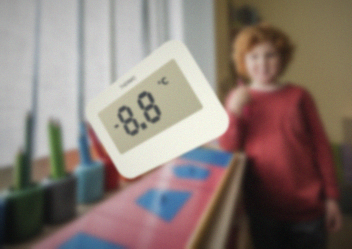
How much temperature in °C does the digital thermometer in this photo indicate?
-8.8 °C
